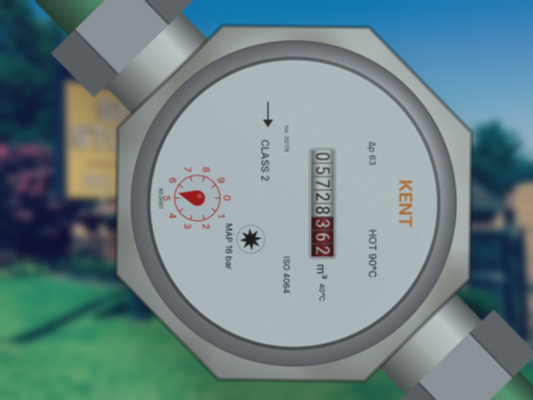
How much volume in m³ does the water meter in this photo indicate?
5728.3625 m³
